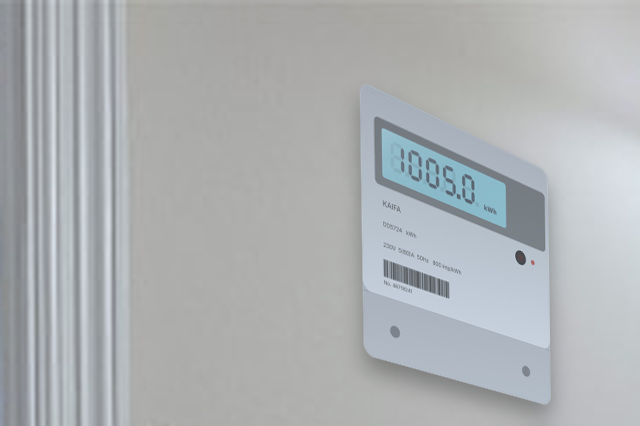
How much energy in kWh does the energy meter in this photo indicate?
1005.0 kWh
